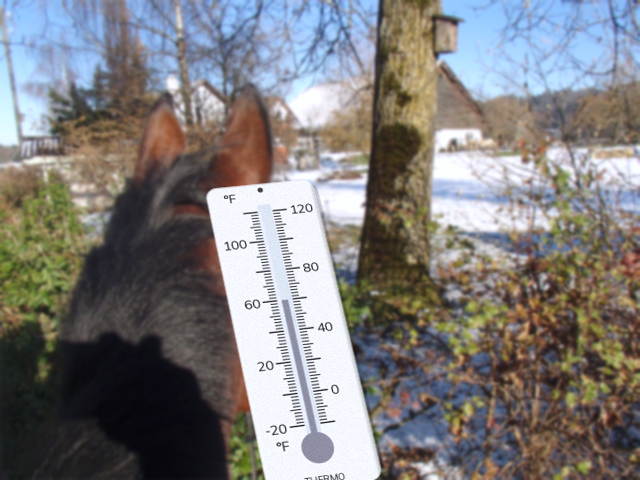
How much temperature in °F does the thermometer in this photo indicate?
60 °F
